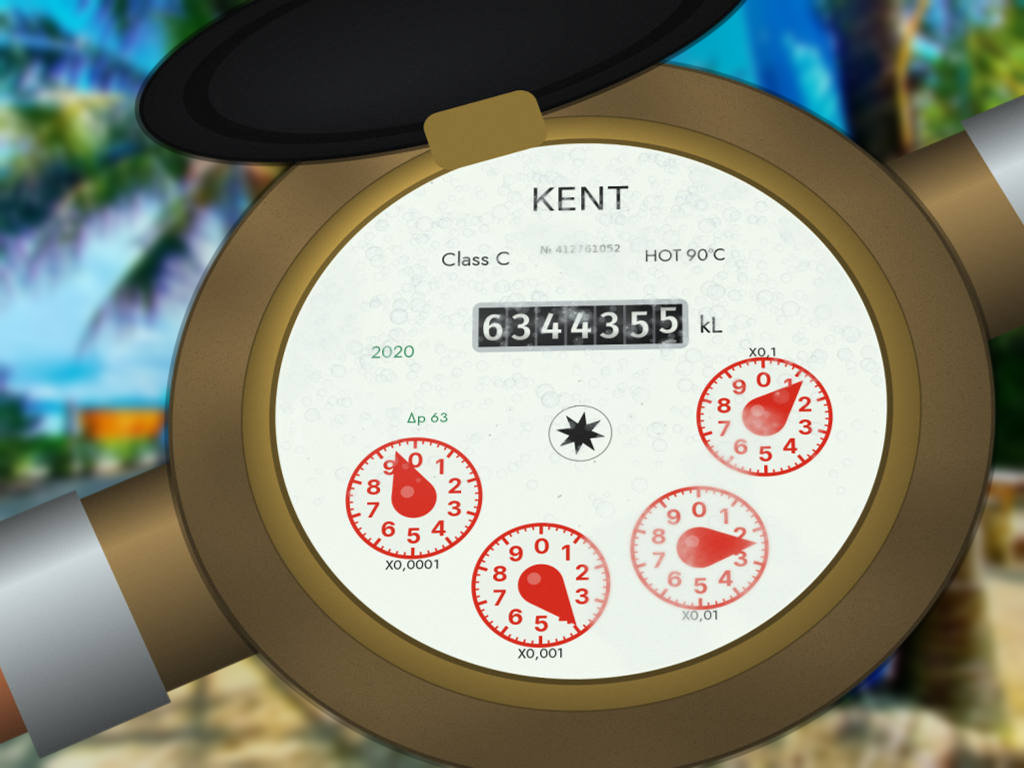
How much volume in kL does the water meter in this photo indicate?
6344355.1239 kL
